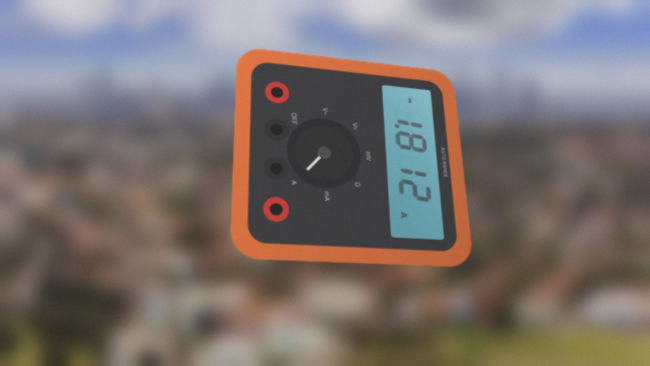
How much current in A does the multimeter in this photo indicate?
-1.812 A
